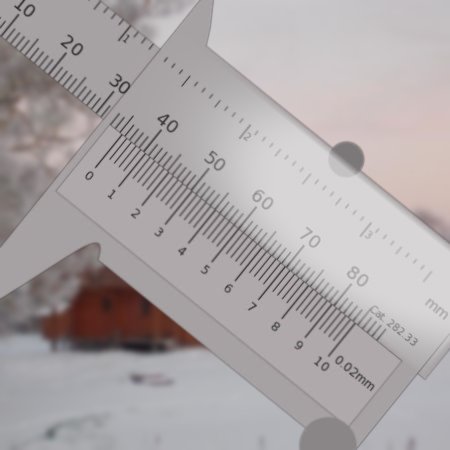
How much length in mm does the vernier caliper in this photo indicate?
35.5 mm
